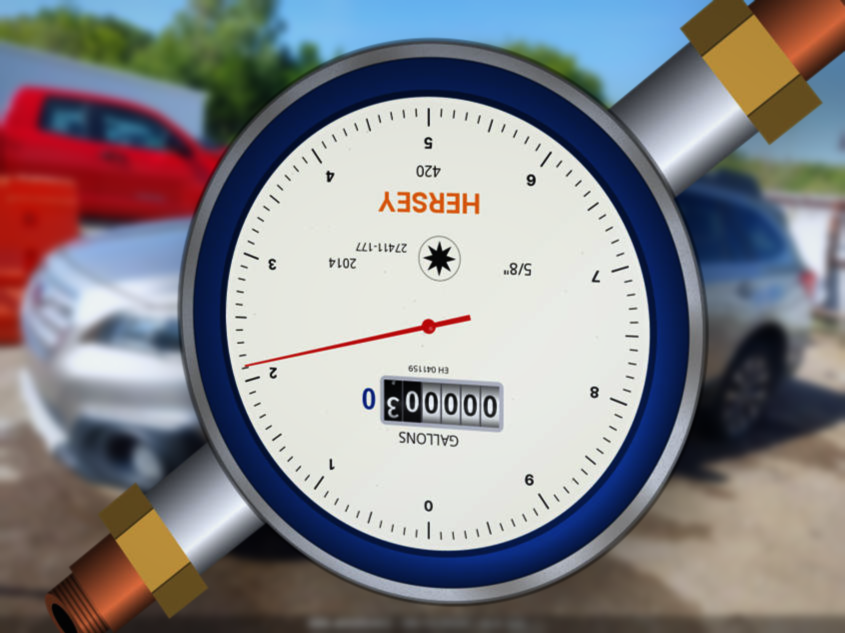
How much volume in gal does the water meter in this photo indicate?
32.1 gal
